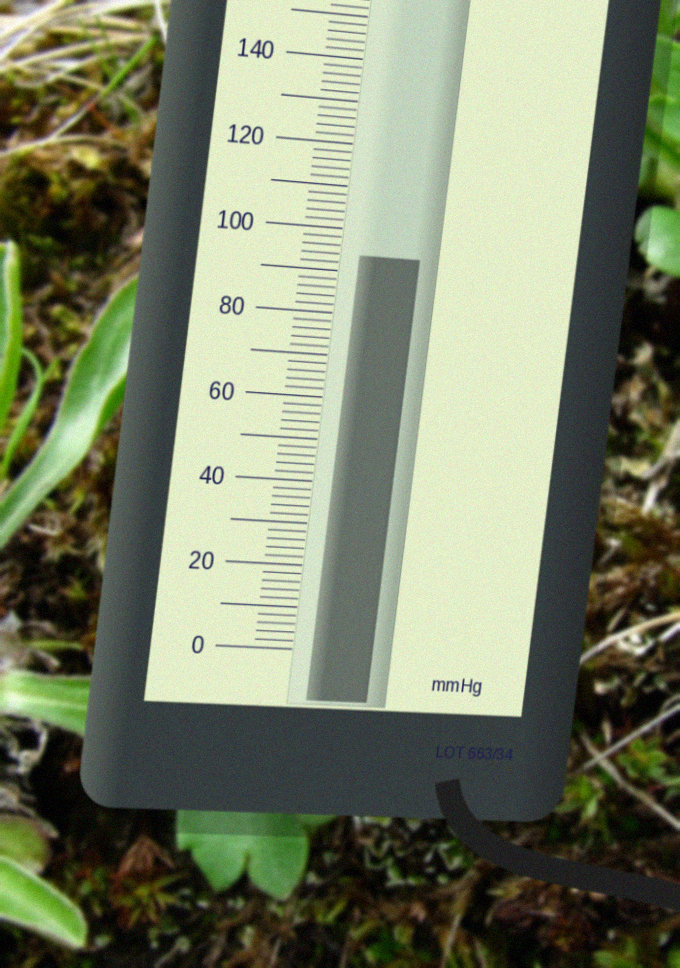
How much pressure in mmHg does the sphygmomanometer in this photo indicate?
94 mmHg
